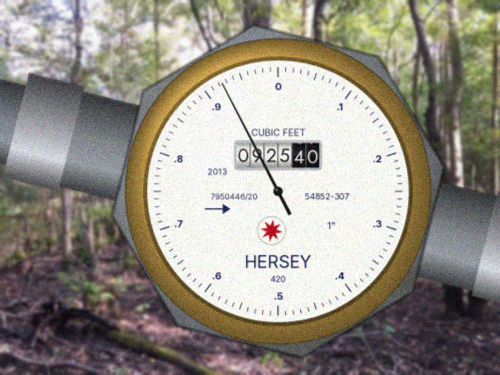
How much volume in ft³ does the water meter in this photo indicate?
92539.92 ft³
